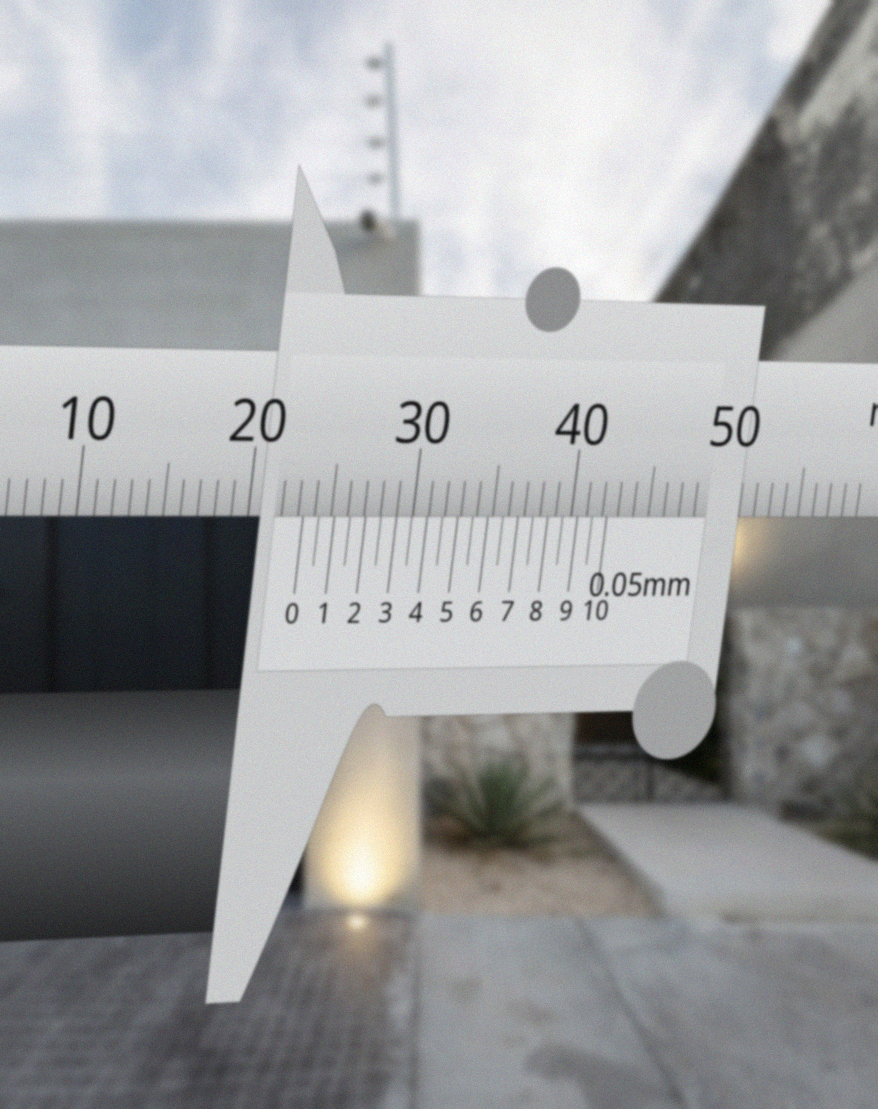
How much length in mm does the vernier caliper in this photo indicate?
23.3 mm
